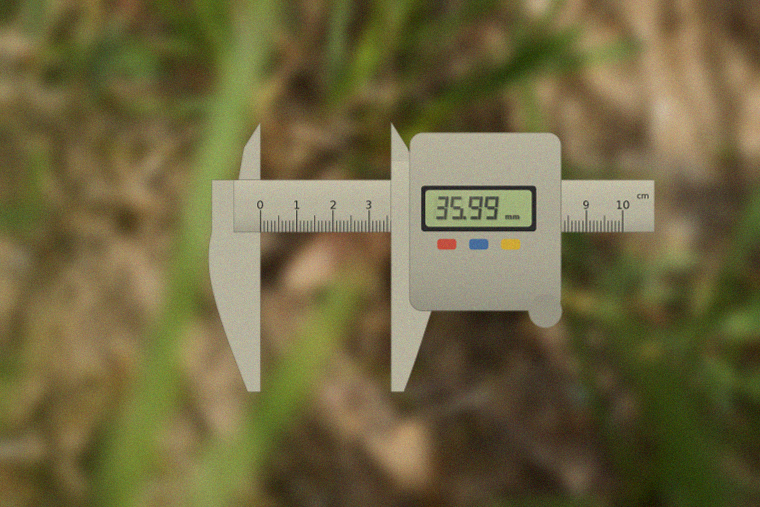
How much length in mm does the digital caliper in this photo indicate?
35.99 mm
